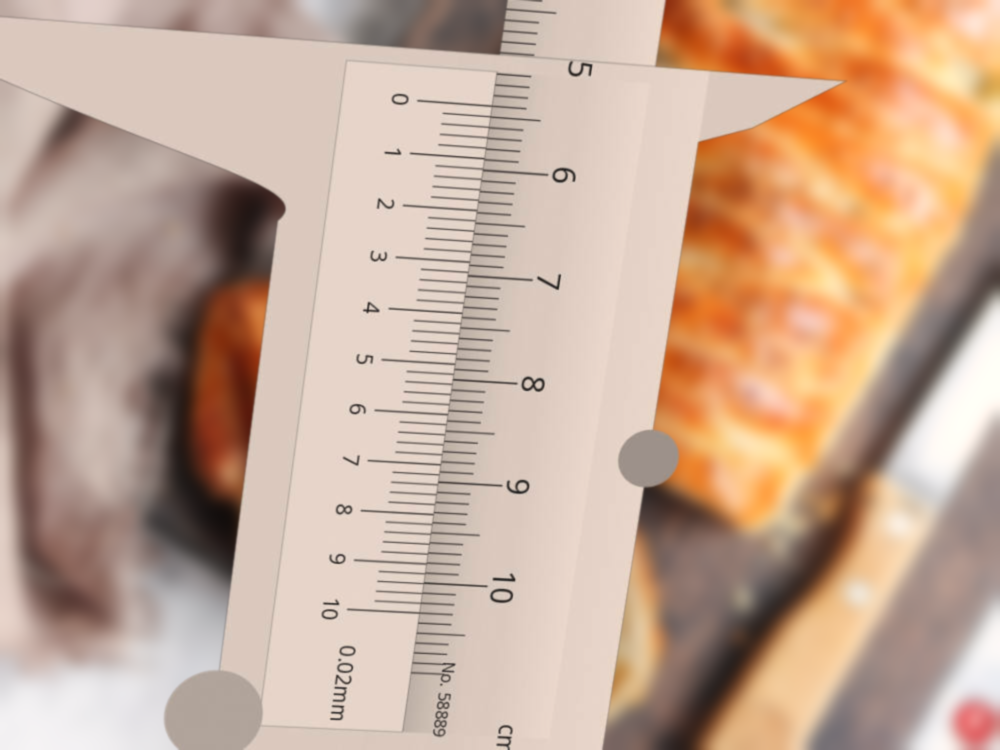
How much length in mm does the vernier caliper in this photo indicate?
54.0 mm
